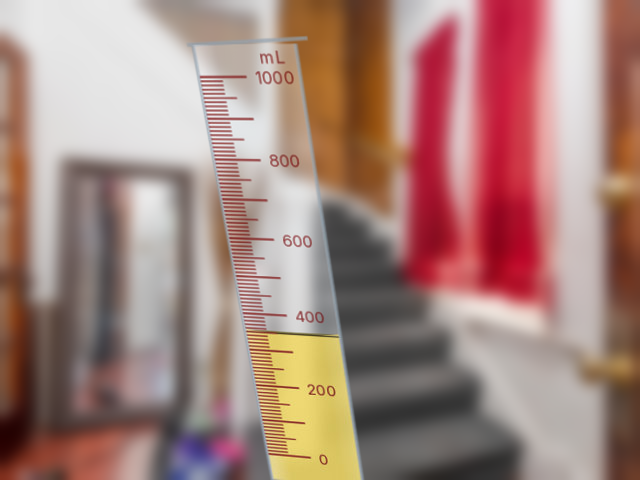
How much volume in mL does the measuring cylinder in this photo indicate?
350 mL
